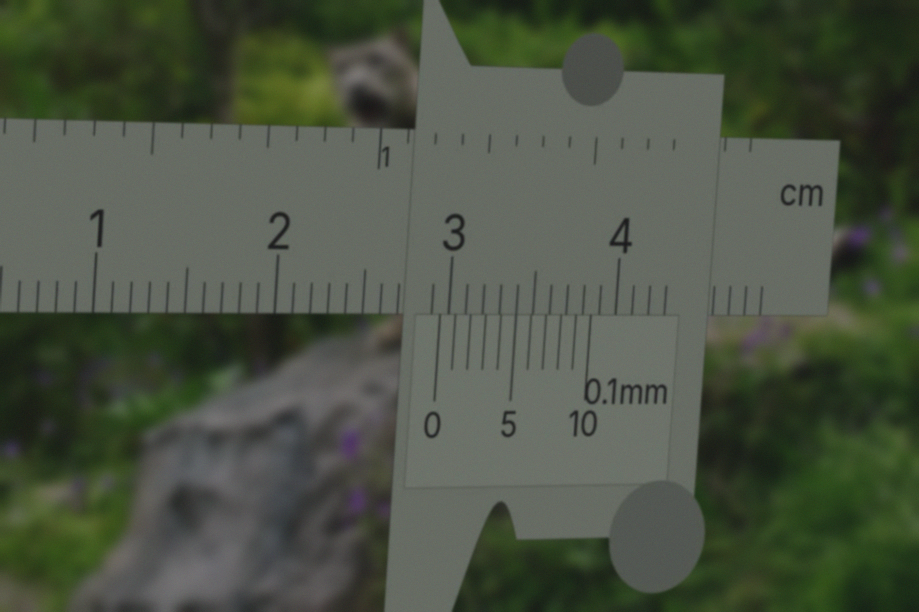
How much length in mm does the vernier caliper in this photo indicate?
29.5 mm
